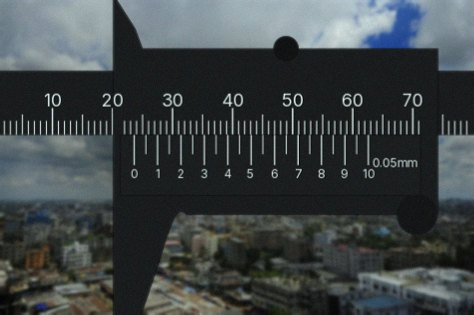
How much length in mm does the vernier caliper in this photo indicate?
23.6 mm
